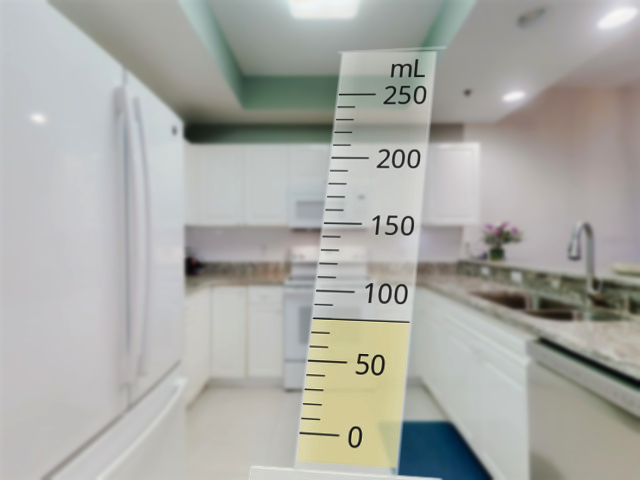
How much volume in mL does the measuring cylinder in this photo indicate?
80 mL
